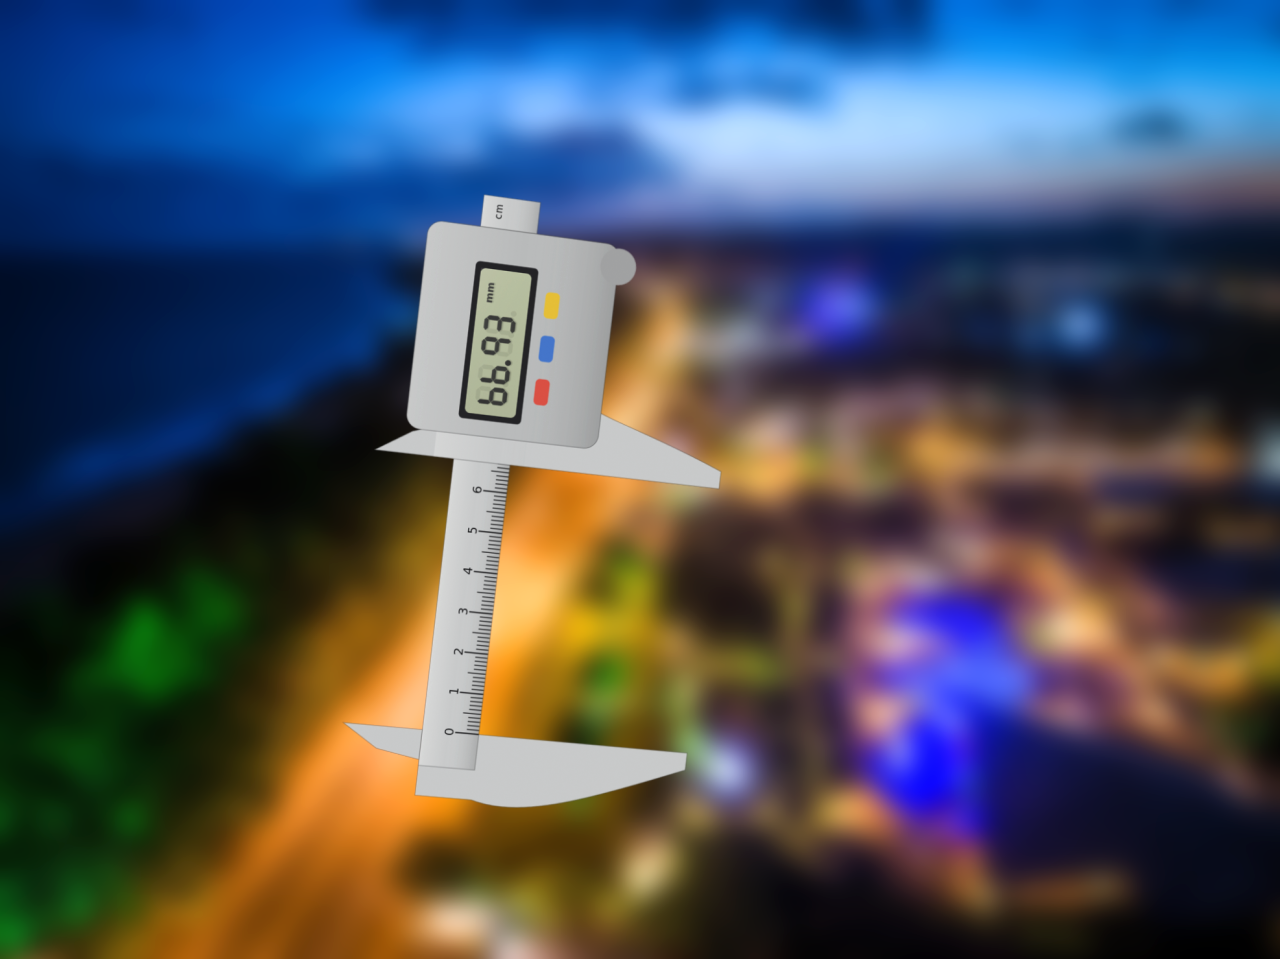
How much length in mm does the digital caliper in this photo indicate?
66.93 mm
